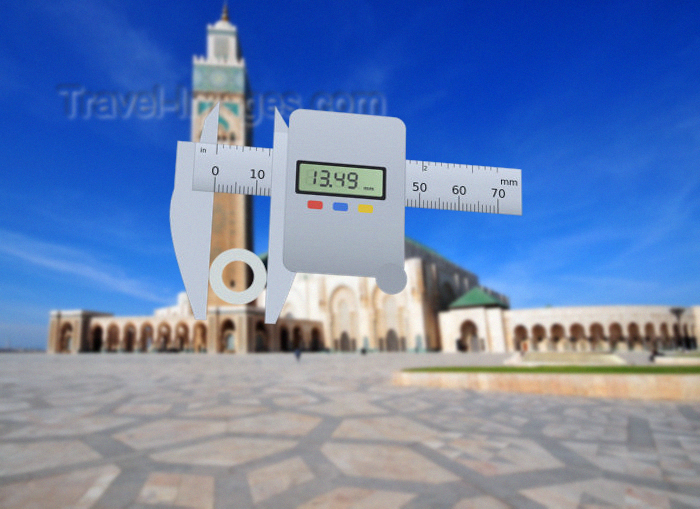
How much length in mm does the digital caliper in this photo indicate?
13.49 mm
